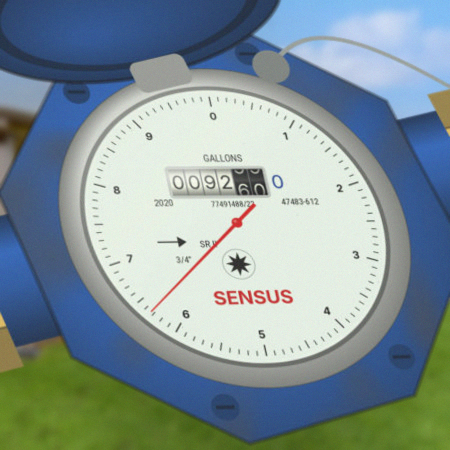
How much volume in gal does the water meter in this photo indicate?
92596.3 gal
